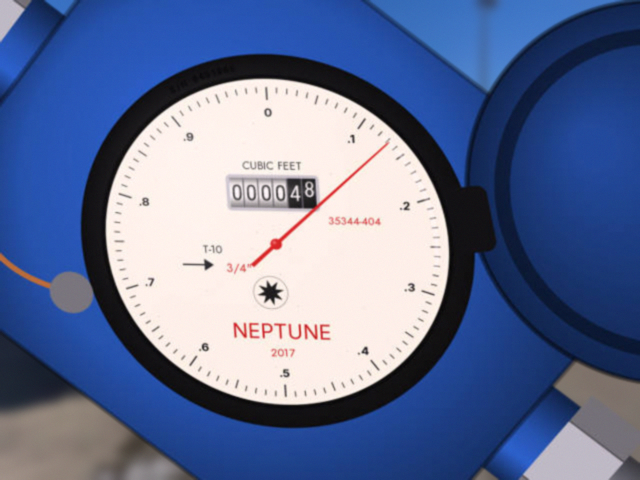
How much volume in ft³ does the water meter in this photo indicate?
48.13 ft³
